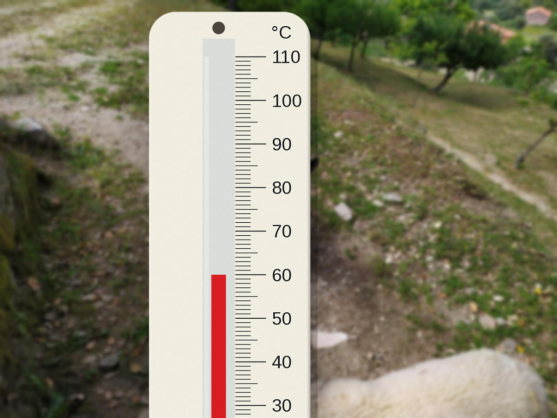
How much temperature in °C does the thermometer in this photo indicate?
60 °C
